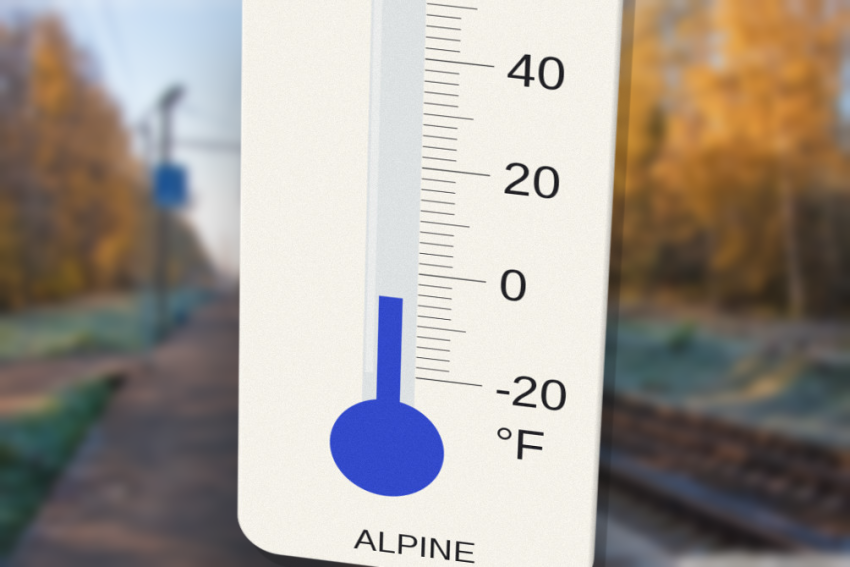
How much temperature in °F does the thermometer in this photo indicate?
-5 °F
